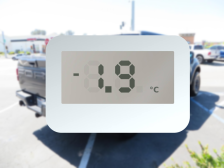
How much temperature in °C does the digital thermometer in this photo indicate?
-1.9 °C
